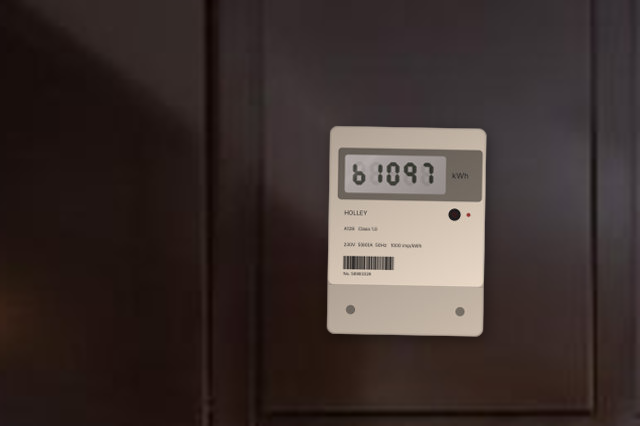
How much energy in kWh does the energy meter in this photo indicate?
61097 kWh
